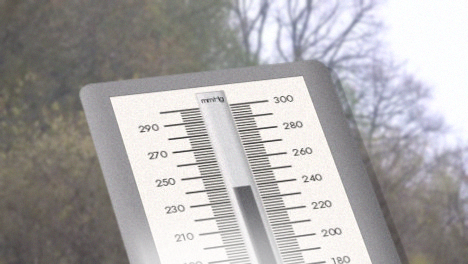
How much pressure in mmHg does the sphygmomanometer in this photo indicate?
240 mmHg
